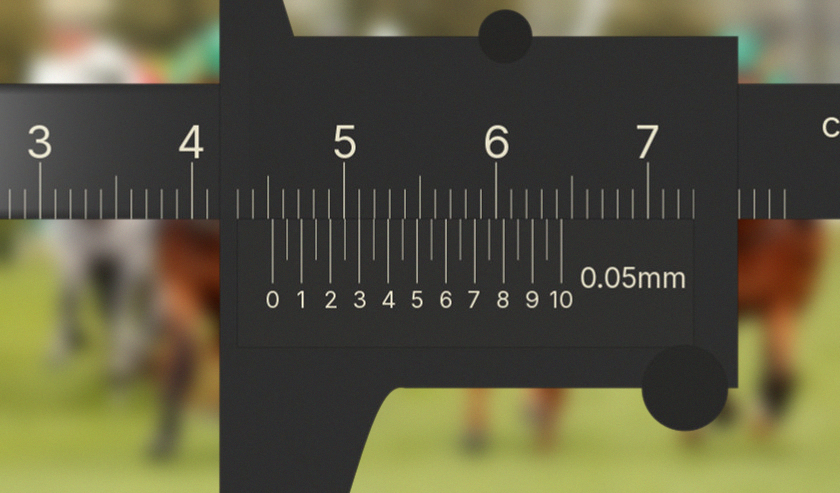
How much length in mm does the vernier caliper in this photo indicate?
45.3 mm
